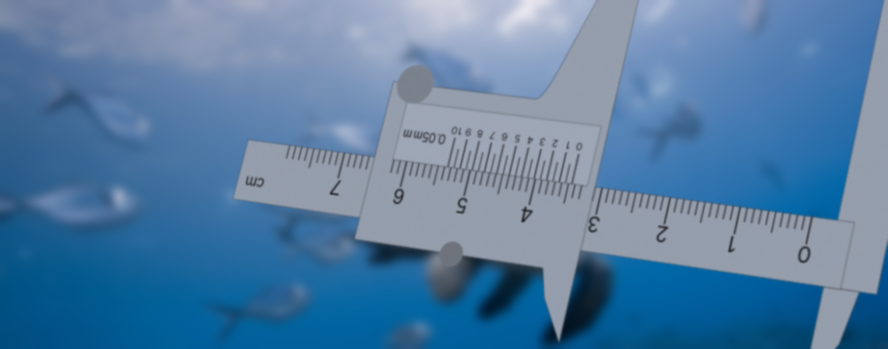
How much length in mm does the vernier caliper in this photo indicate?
34.5 mm
